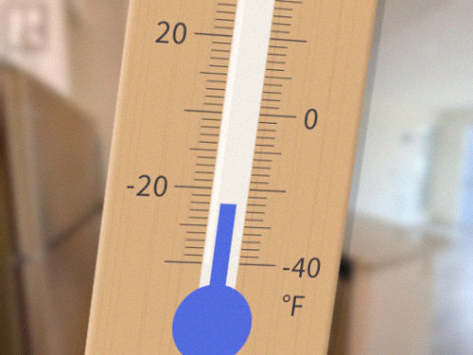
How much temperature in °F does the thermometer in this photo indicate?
-24 °F
